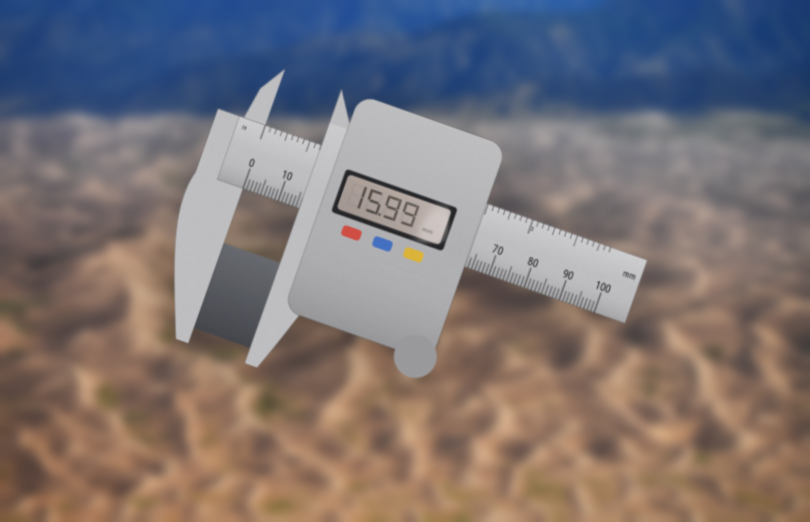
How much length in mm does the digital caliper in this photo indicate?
15.99 mm
